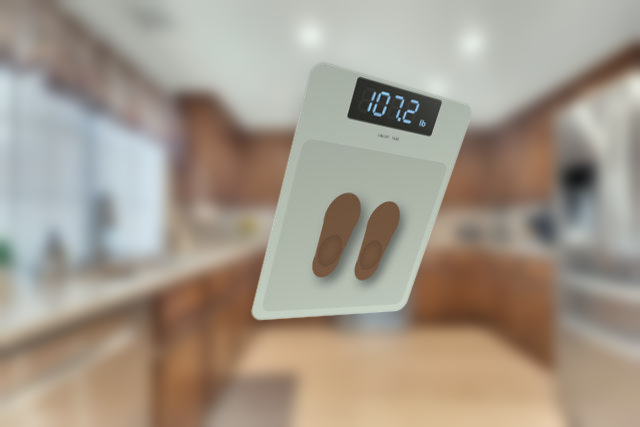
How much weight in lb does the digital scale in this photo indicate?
107.2 lb
